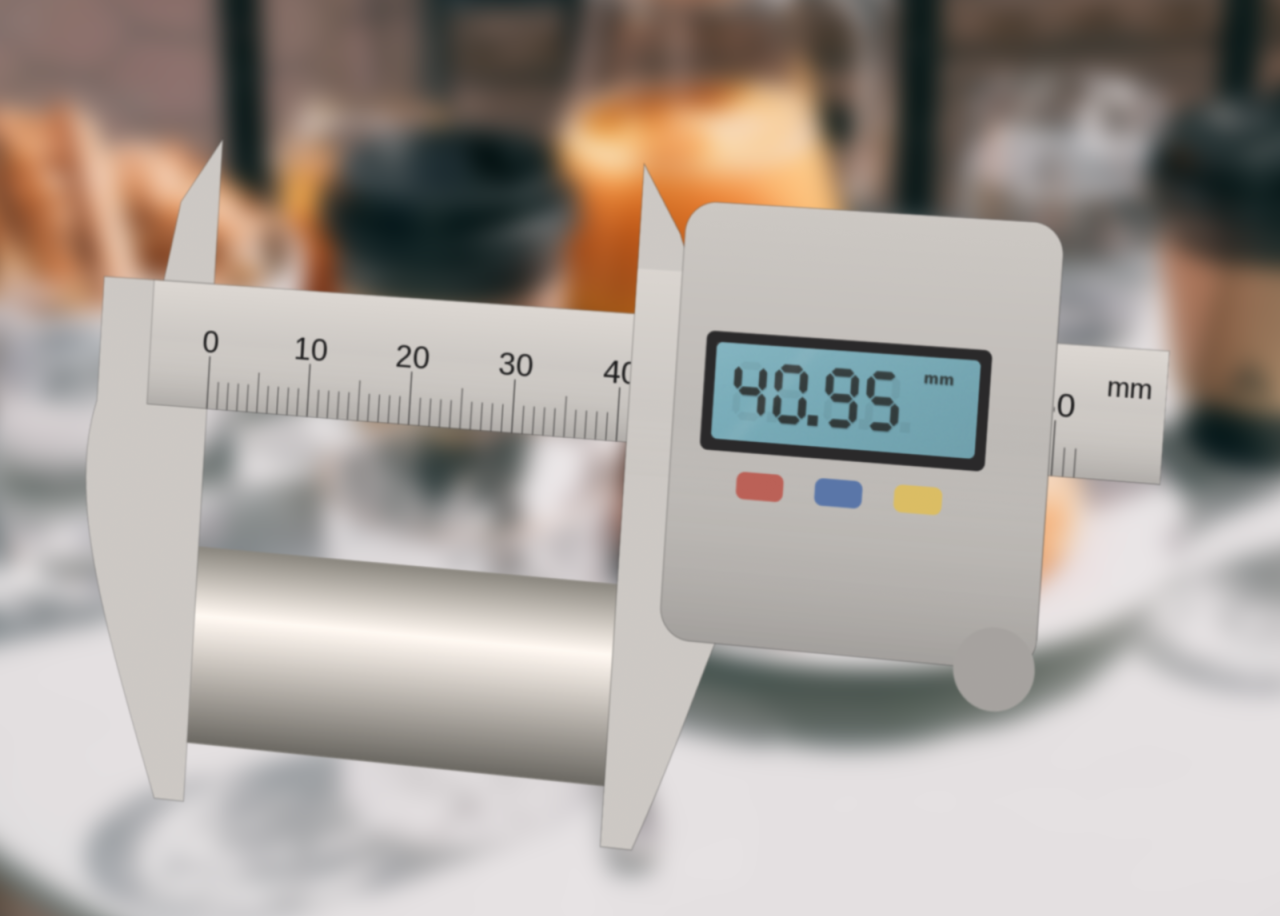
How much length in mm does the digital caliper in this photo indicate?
40.95 mm
